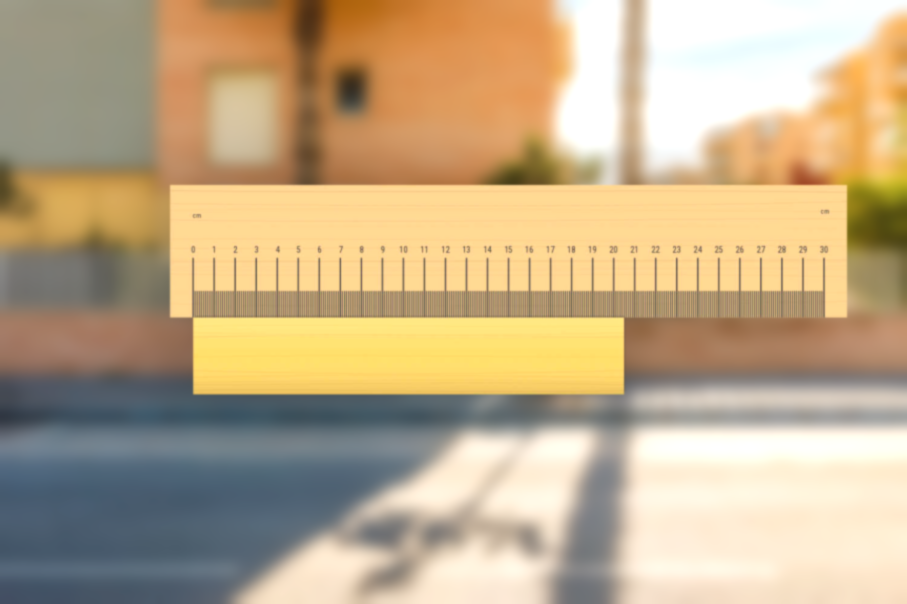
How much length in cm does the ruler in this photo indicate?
20.5 cm
